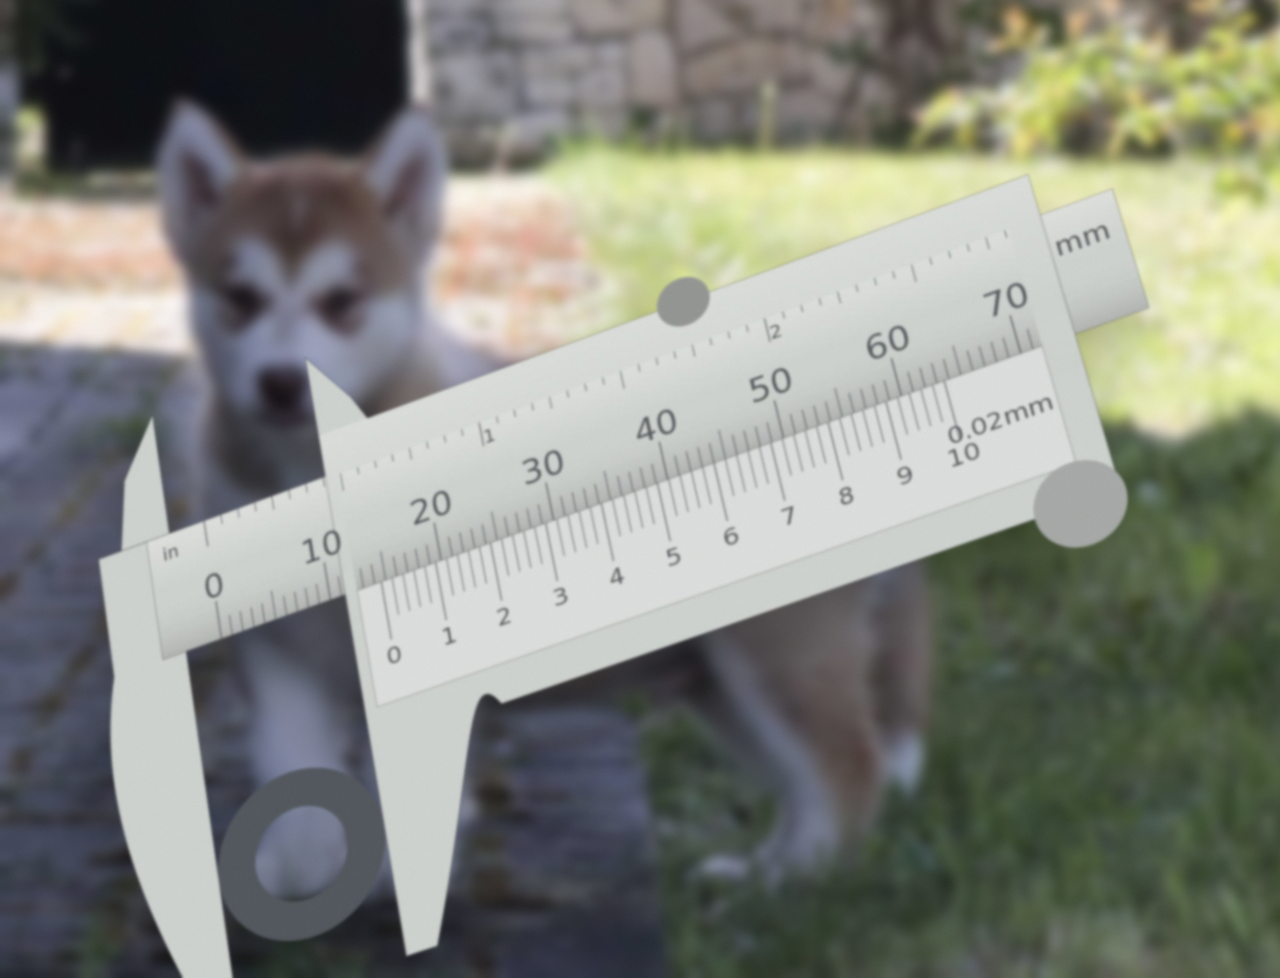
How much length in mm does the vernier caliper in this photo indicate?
14.6 mm
